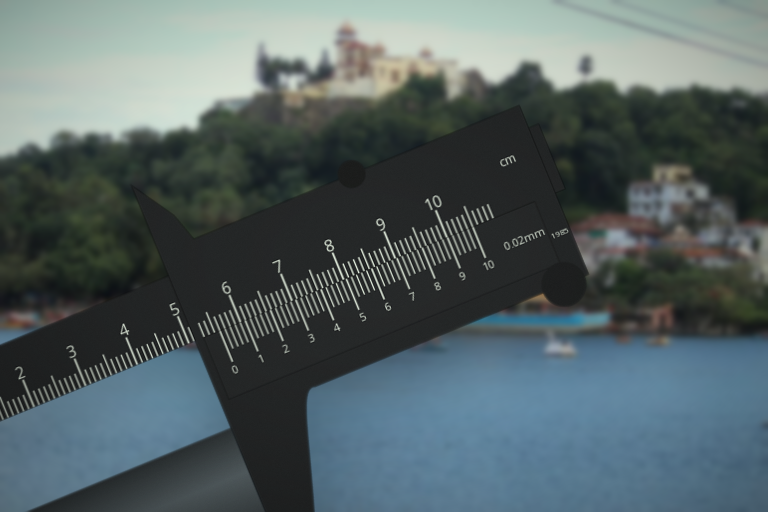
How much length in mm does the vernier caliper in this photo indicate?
56.0 mm
